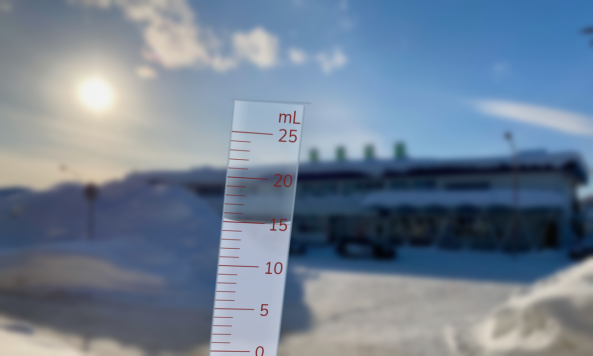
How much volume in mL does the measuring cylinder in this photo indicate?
15 mL
